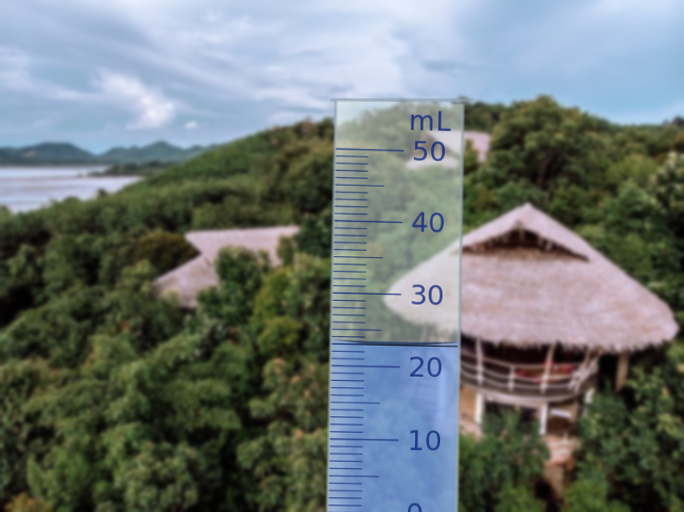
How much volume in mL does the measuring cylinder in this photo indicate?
23 mL
